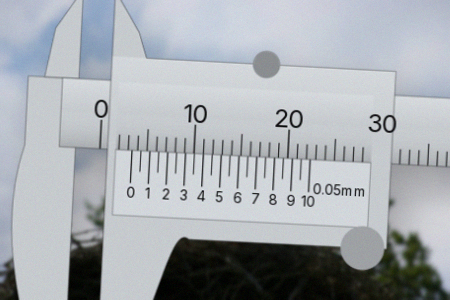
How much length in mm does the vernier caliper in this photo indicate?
3.4 mm
